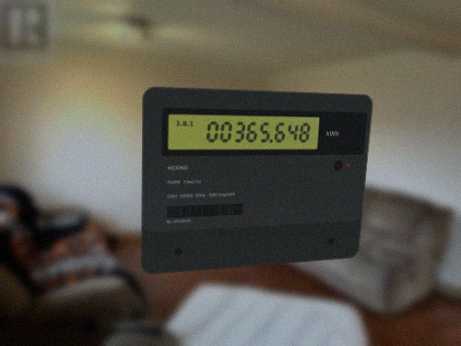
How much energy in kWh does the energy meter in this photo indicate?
365.648 kWh
